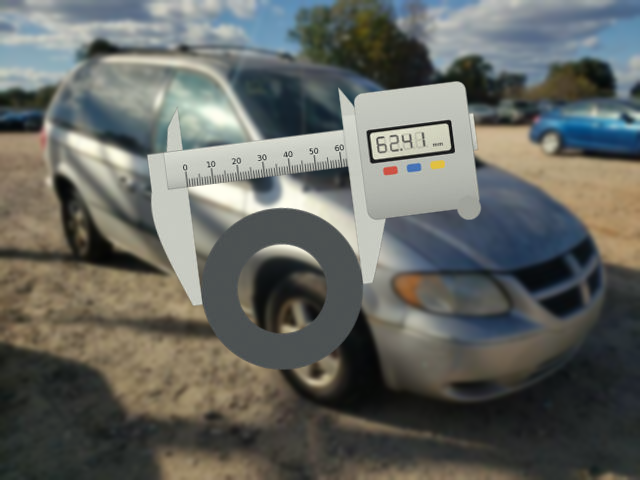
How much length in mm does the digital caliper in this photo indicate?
62.41 mm
